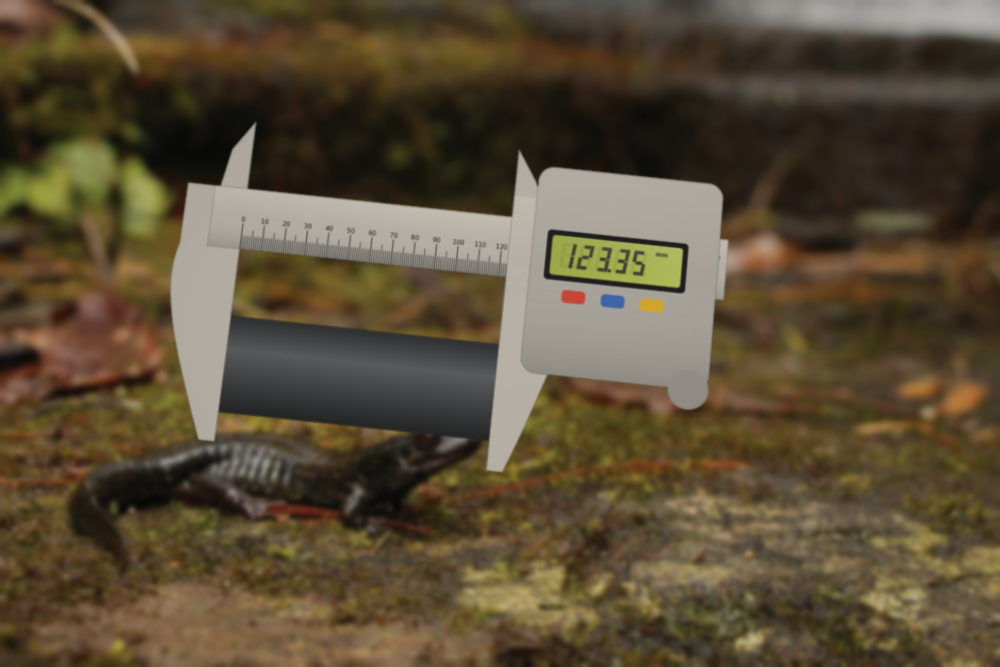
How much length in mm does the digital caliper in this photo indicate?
123.35 mm
